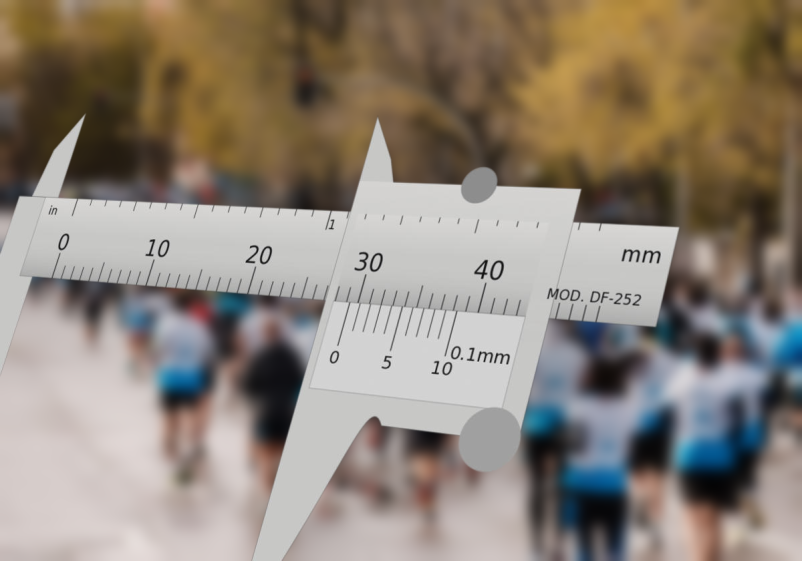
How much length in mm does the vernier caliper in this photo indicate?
29.3 mm
